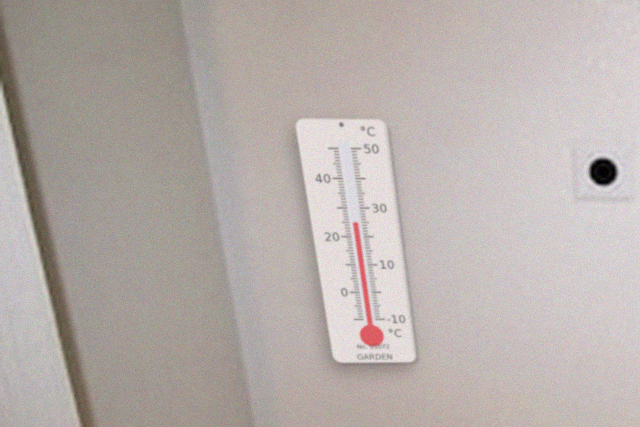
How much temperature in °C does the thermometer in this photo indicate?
25 °C
